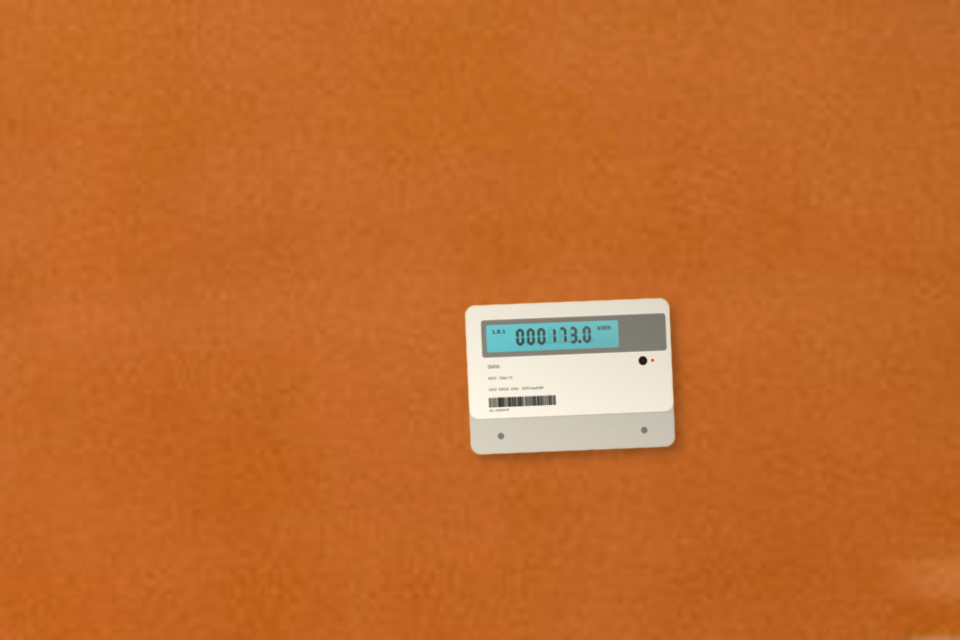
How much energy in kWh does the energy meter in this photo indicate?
173.0 kWh
